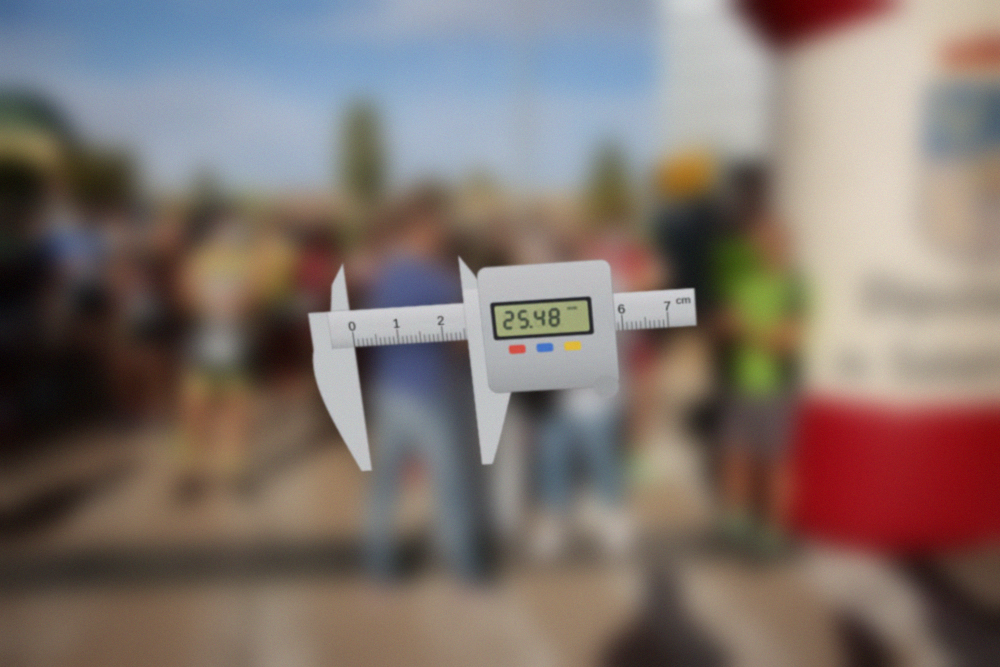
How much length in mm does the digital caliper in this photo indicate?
25.48 mm
